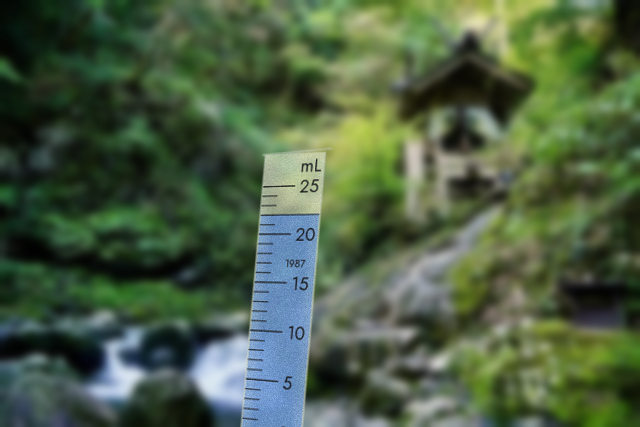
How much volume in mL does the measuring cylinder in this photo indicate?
22 mL
